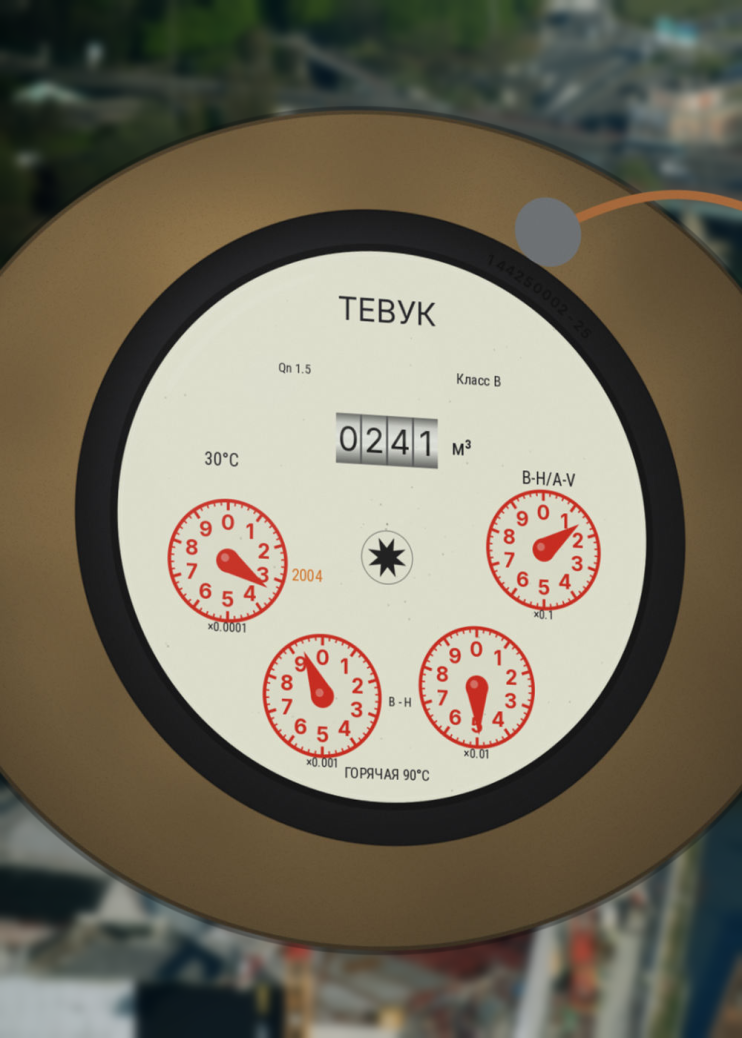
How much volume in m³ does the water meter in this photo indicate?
241.1493 m³
